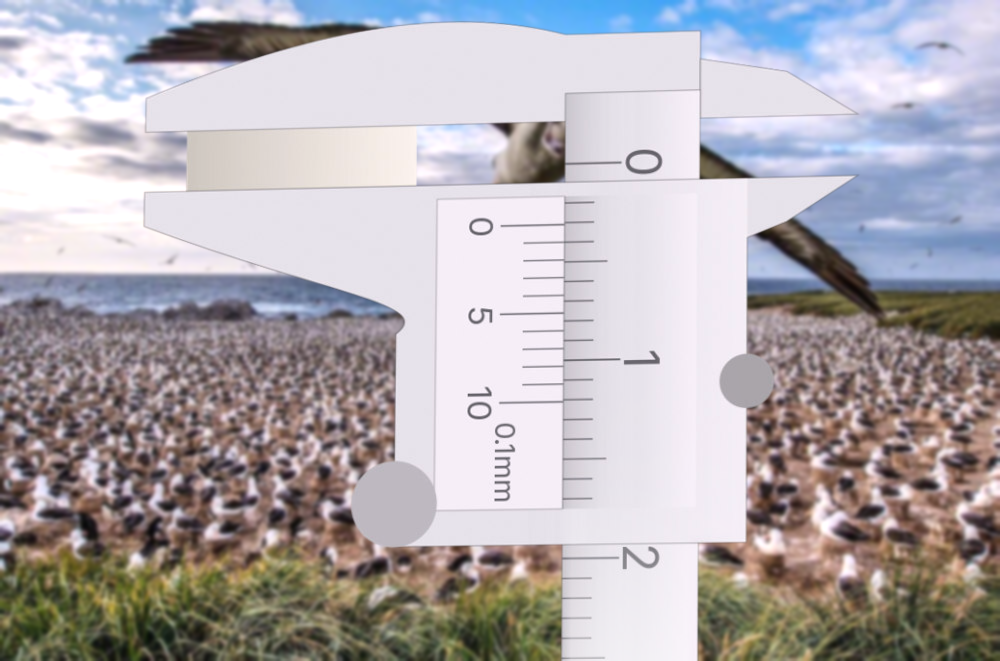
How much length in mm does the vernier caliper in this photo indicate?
3.1 mm
